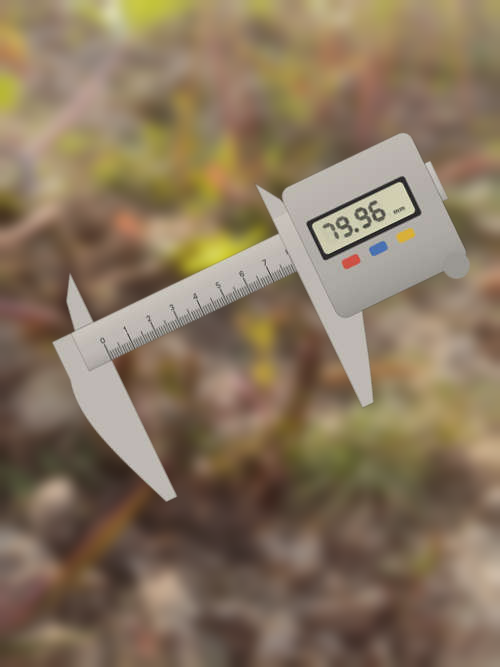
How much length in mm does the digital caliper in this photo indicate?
79.96 mm
